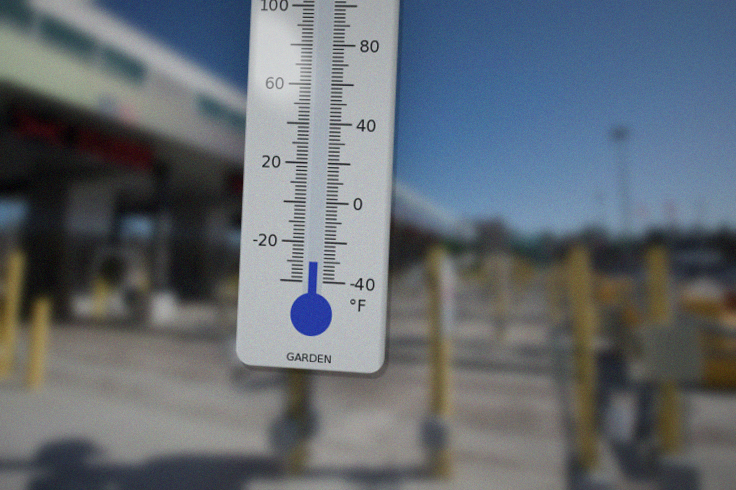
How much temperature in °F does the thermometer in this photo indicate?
-30 °F
